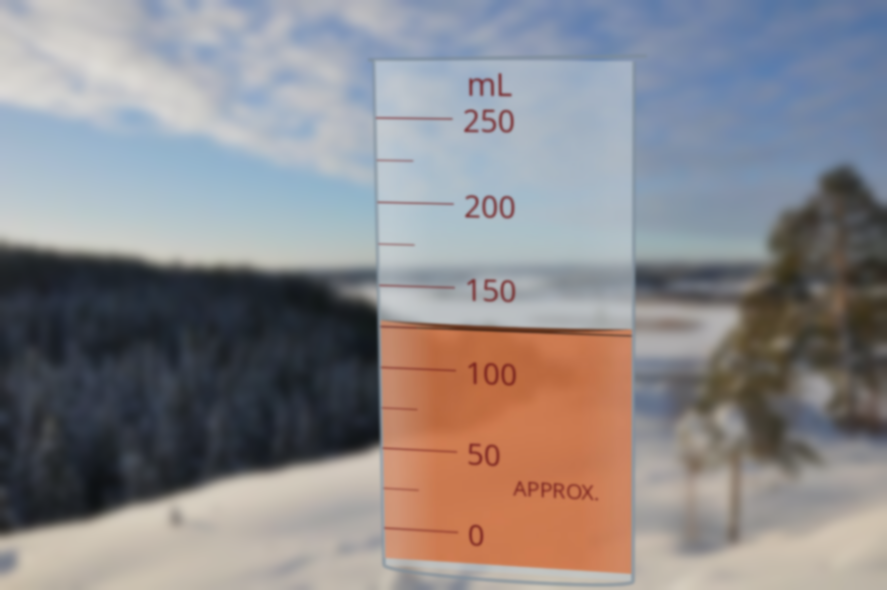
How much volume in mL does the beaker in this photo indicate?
125 mL
